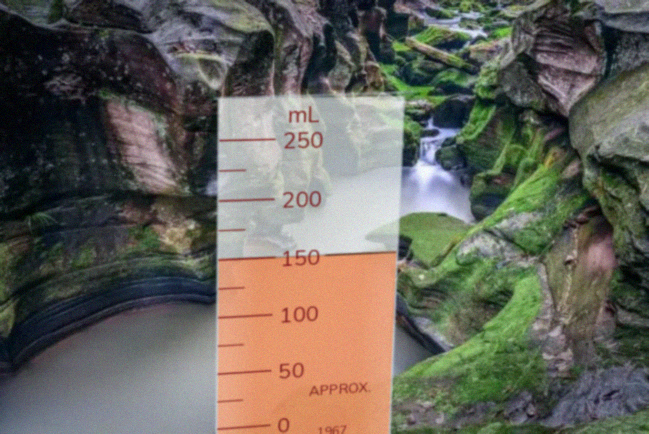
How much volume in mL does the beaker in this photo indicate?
150 mL
